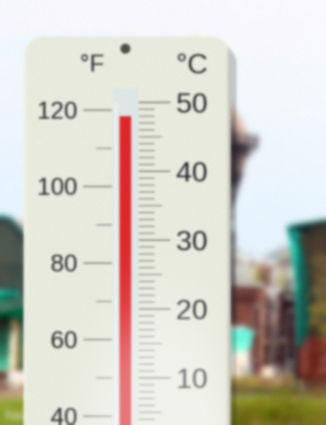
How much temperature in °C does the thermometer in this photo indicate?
48 °C
